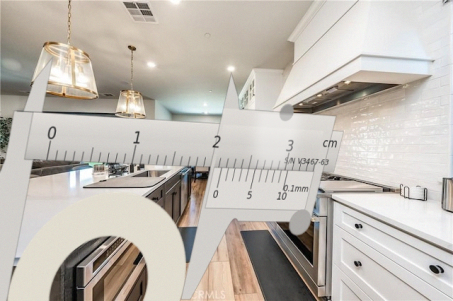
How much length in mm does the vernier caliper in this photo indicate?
21.4 mm
